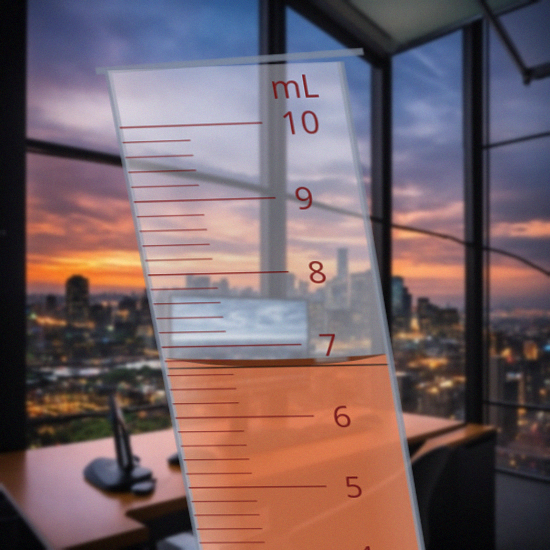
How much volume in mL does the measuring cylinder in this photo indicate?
6.7 mL
